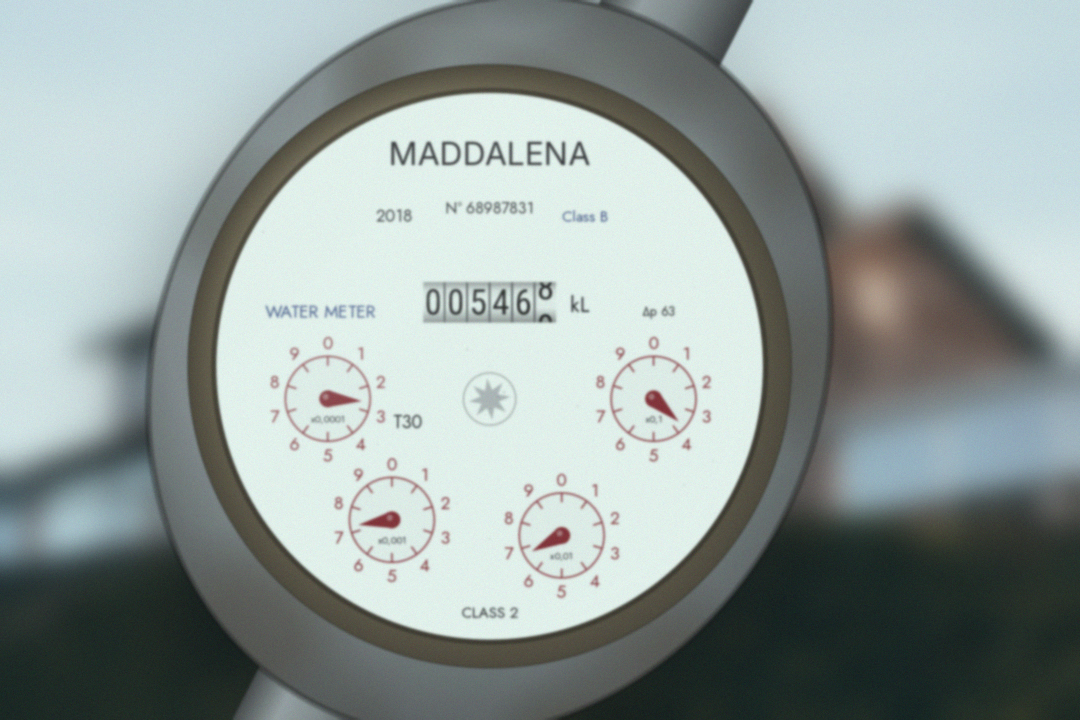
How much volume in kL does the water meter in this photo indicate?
5468.3672 kL
